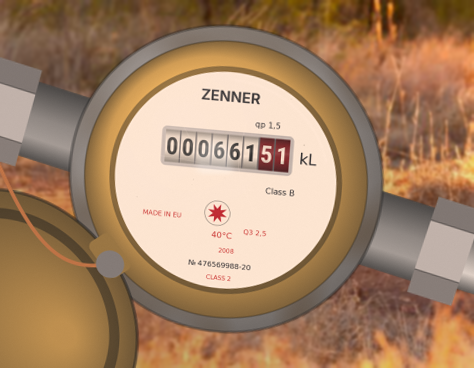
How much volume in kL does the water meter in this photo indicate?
661.51 kL
